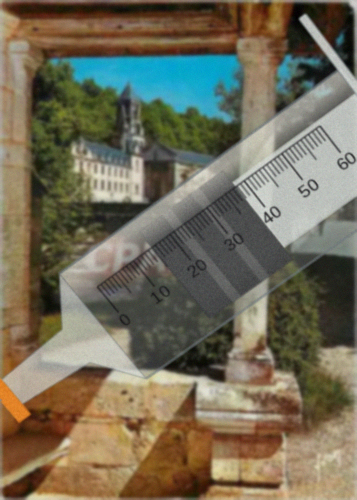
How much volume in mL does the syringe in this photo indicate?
15 mL
